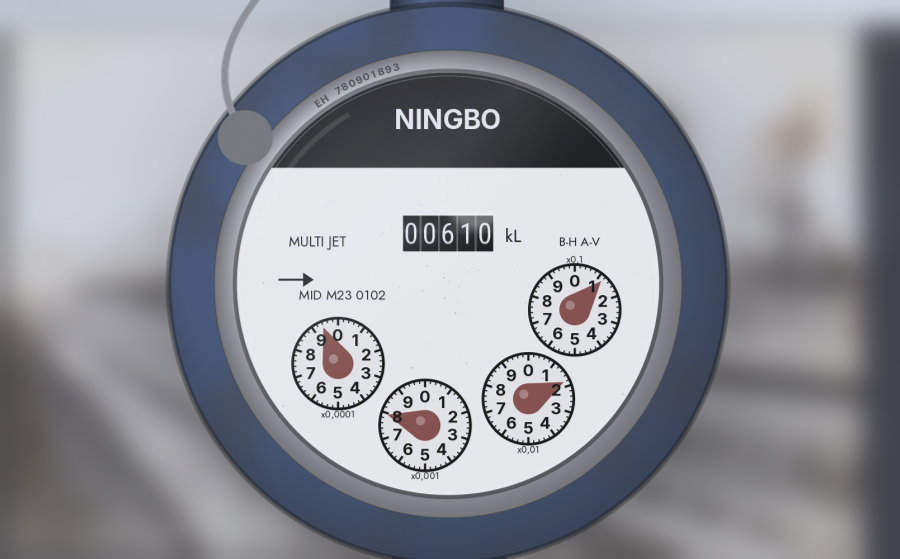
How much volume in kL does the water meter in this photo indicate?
610.1179 kL
